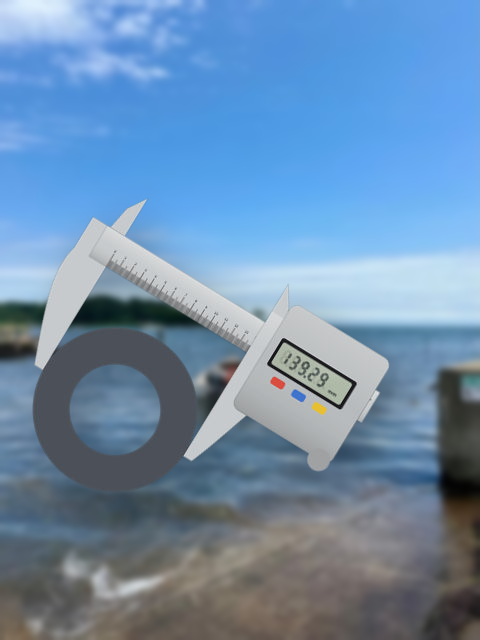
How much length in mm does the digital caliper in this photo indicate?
139.29 mm
